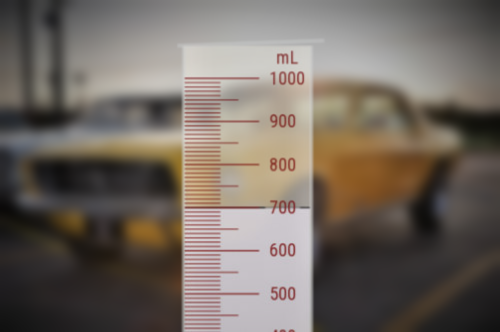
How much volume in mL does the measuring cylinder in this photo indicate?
700 mL
